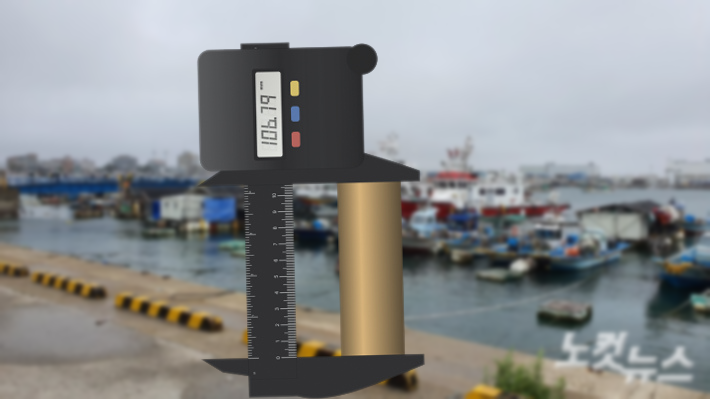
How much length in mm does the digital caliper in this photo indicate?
106.79 mm
